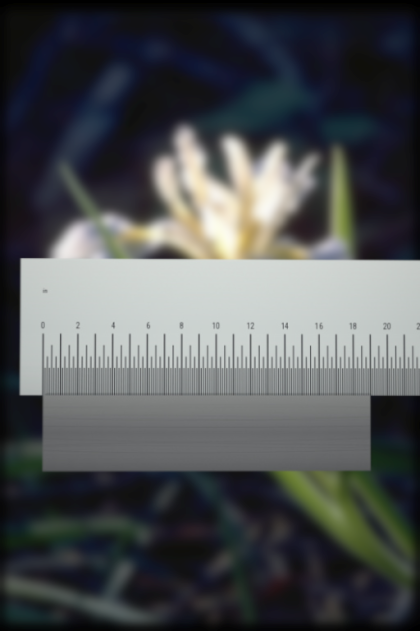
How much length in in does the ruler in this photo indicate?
19 in
